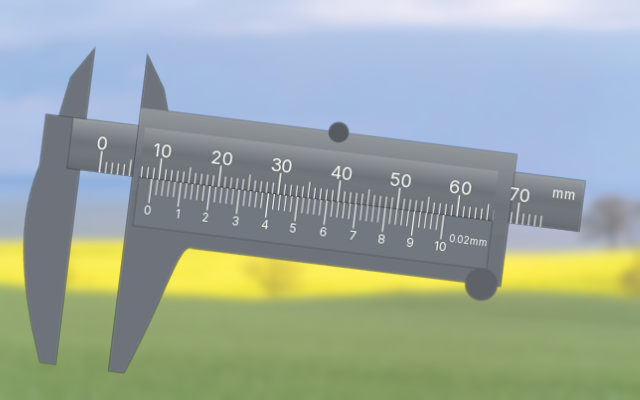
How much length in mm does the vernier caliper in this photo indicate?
8.8 mm
